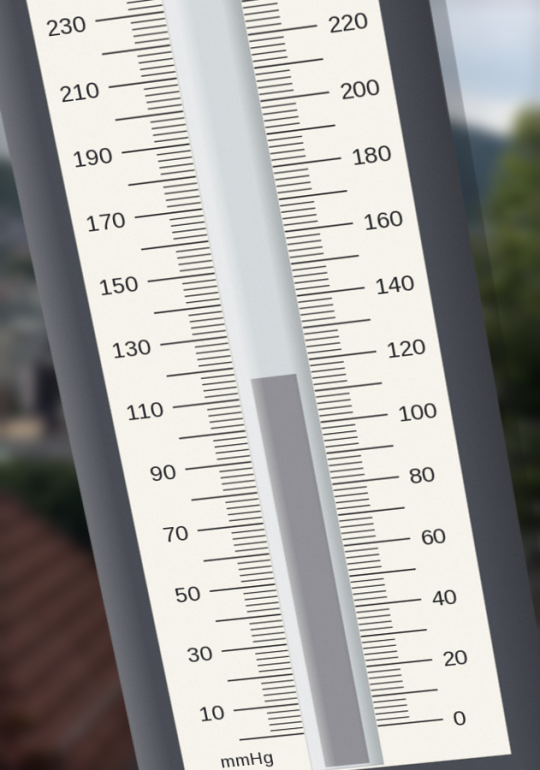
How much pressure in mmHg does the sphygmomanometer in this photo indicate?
116 mmHg
